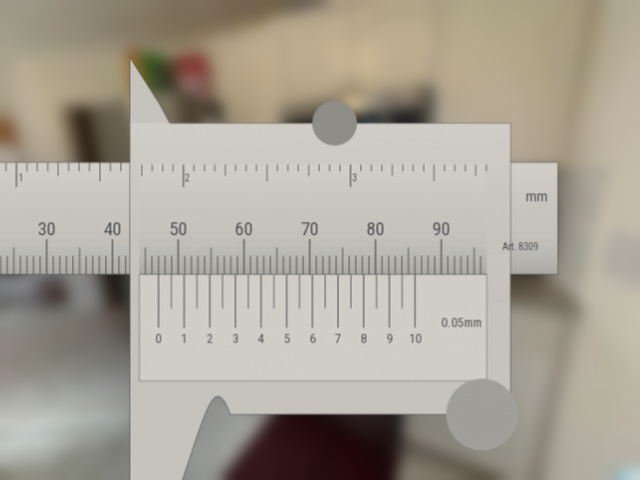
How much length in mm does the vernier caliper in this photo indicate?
47.0 mm
